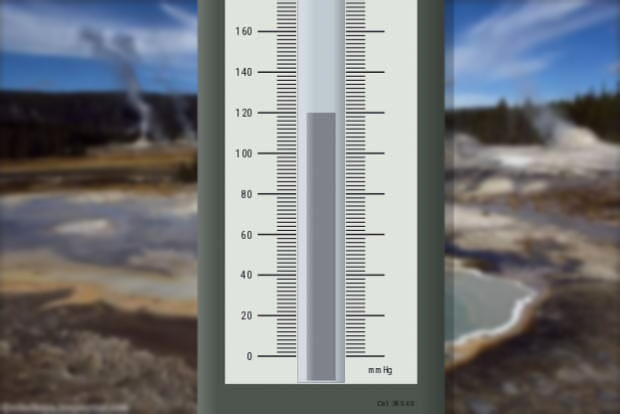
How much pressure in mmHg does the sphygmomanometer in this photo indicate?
120 mmHg
